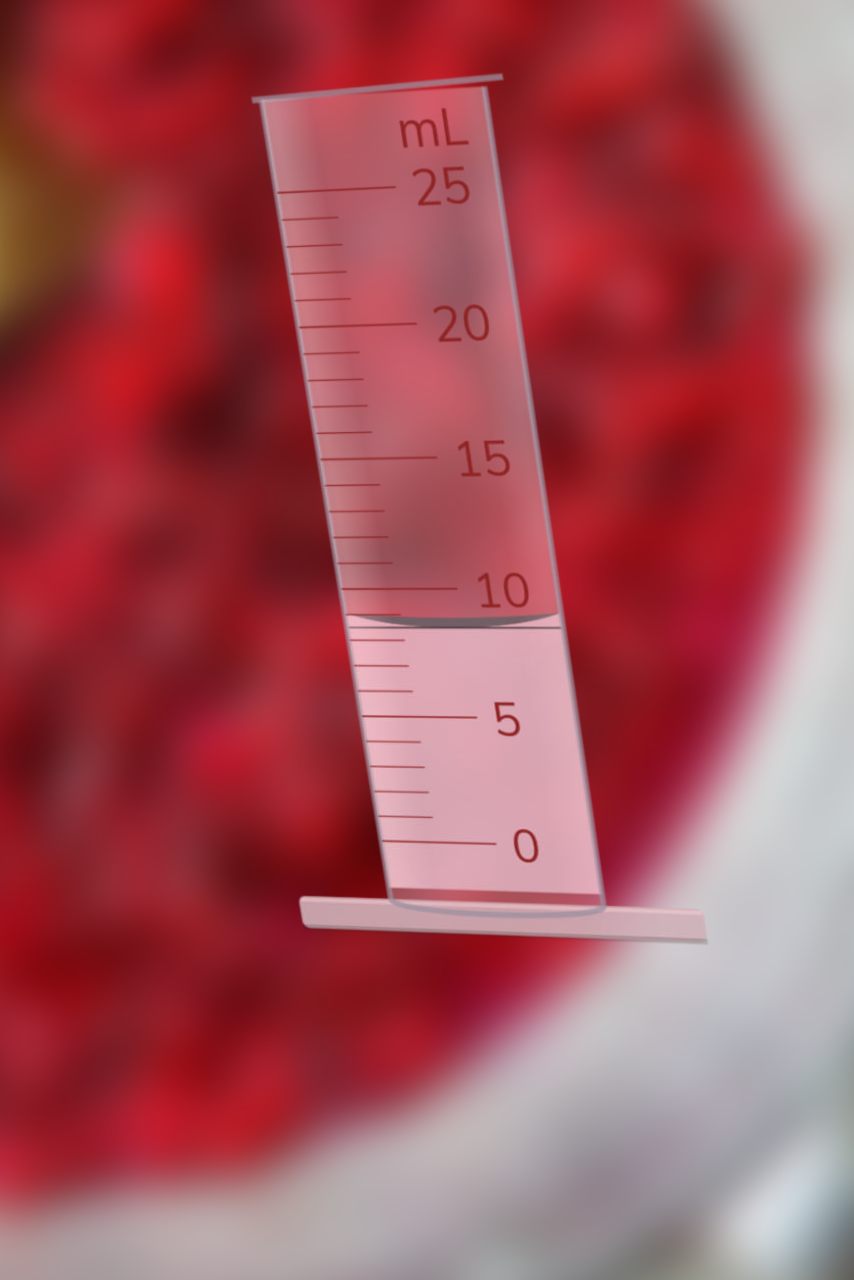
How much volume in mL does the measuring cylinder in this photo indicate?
8.5 mL
